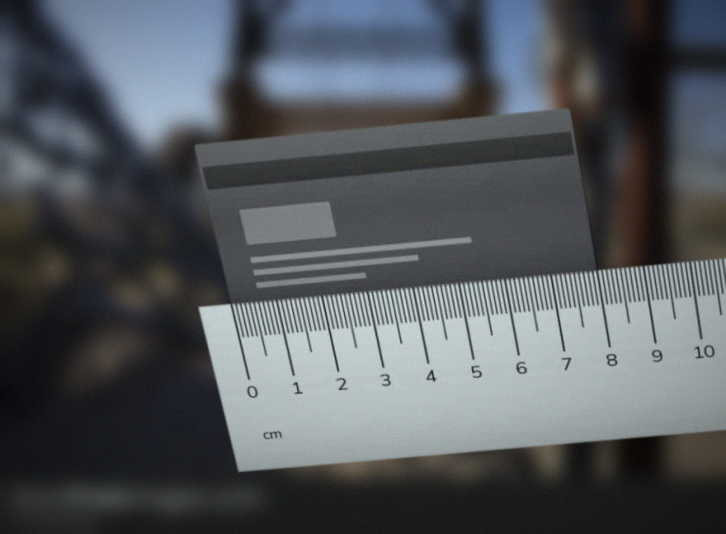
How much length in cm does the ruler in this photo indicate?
8 cm
